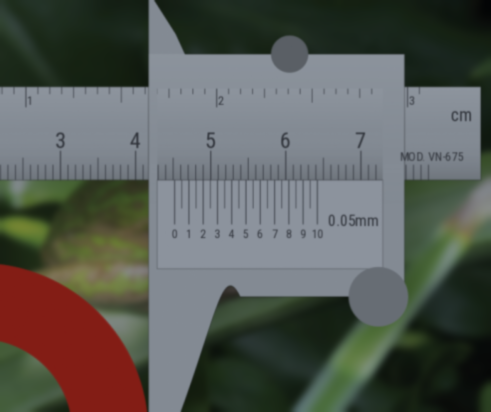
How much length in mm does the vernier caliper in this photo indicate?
45.2 mm
